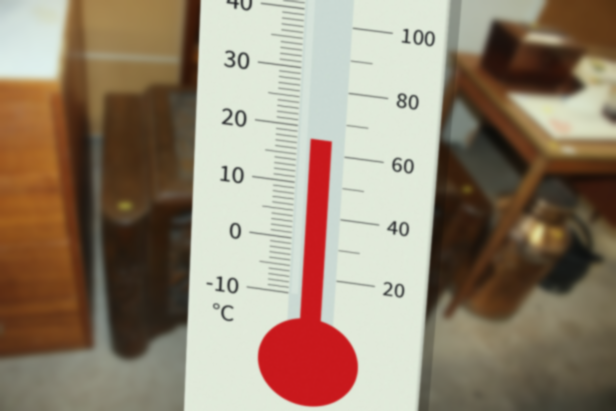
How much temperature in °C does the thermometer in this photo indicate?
18 °C
